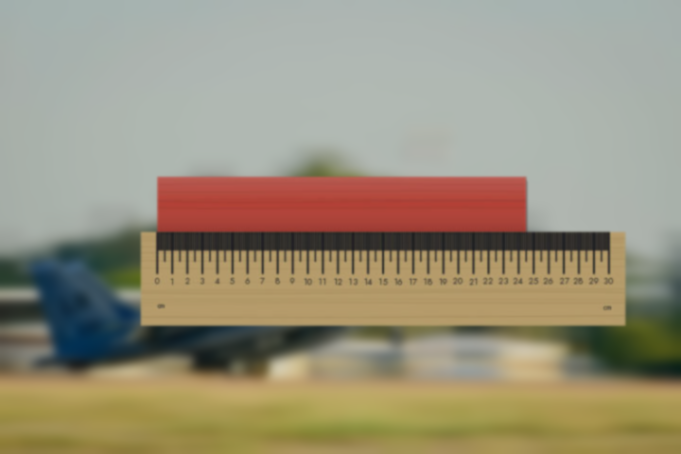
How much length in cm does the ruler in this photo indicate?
24.5 cm
